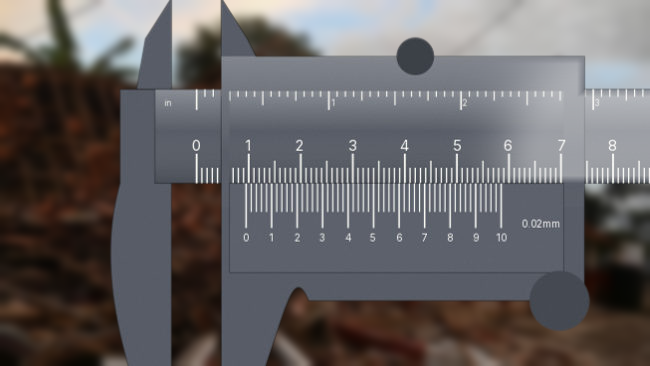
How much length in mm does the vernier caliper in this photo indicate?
9.5 mm
